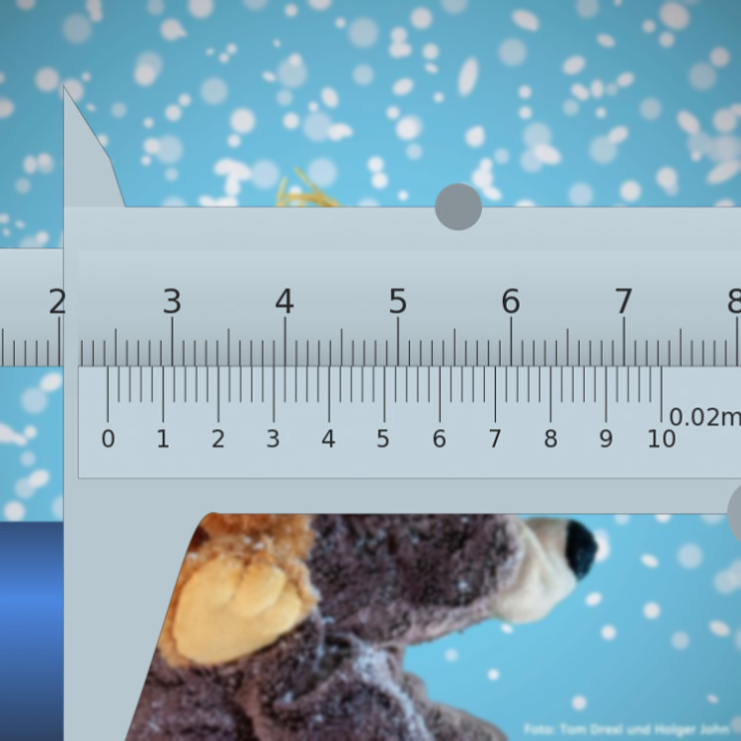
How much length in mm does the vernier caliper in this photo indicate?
24.3 mm
